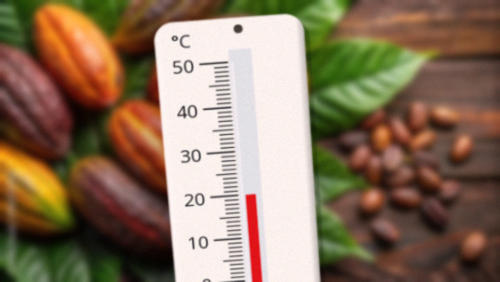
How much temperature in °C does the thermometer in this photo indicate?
20 °C
